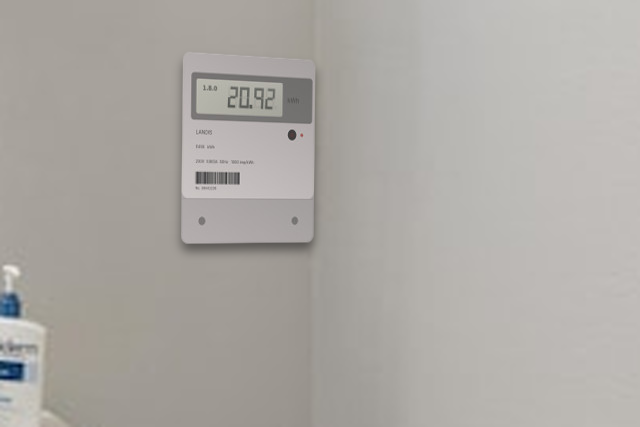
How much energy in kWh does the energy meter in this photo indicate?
20.92 kWh
